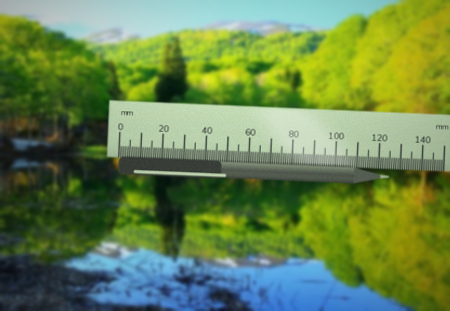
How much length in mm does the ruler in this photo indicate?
125 mm
